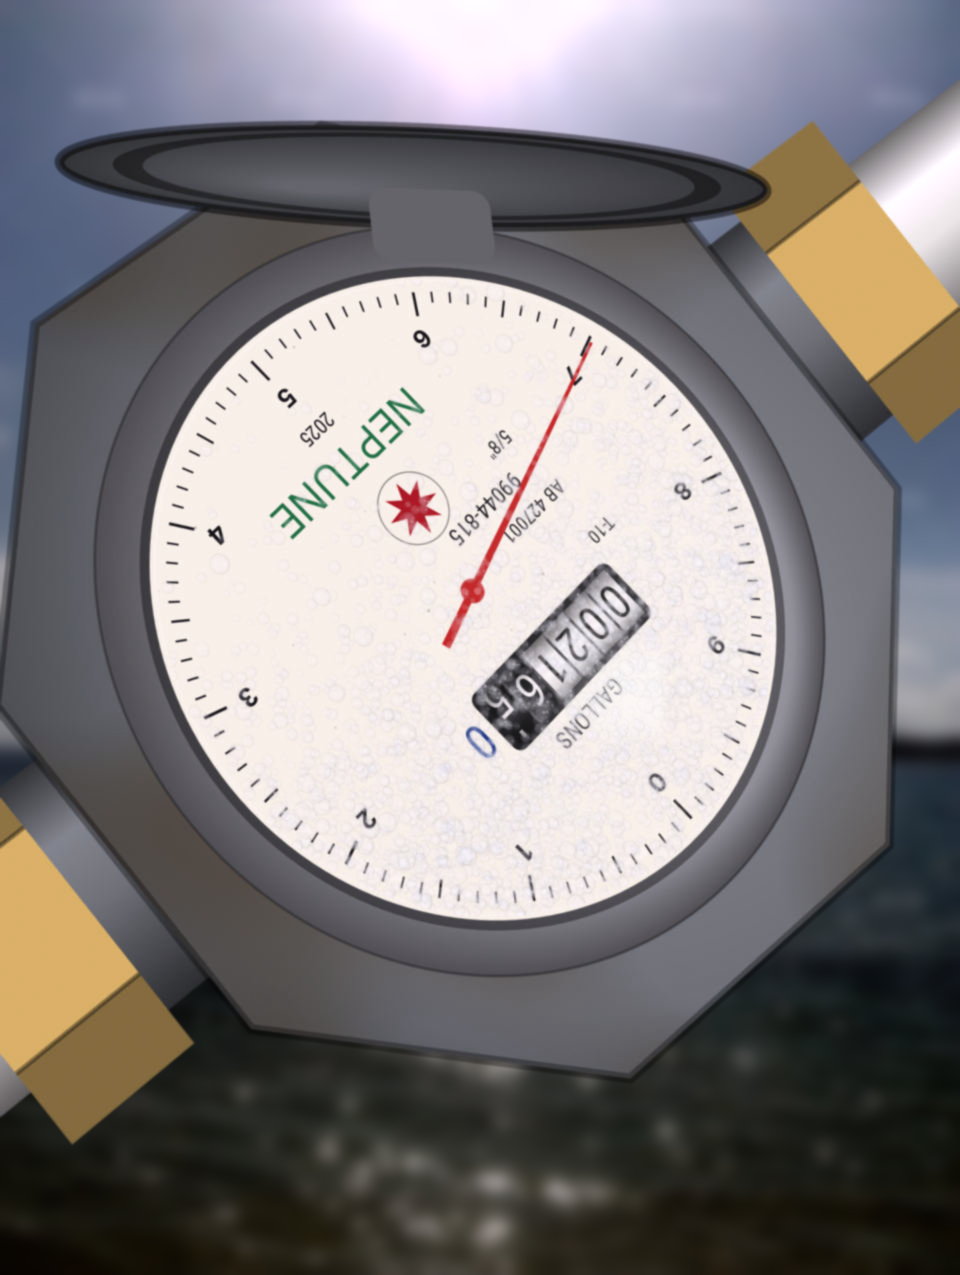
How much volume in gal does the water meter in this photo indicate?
21647.0 gal
